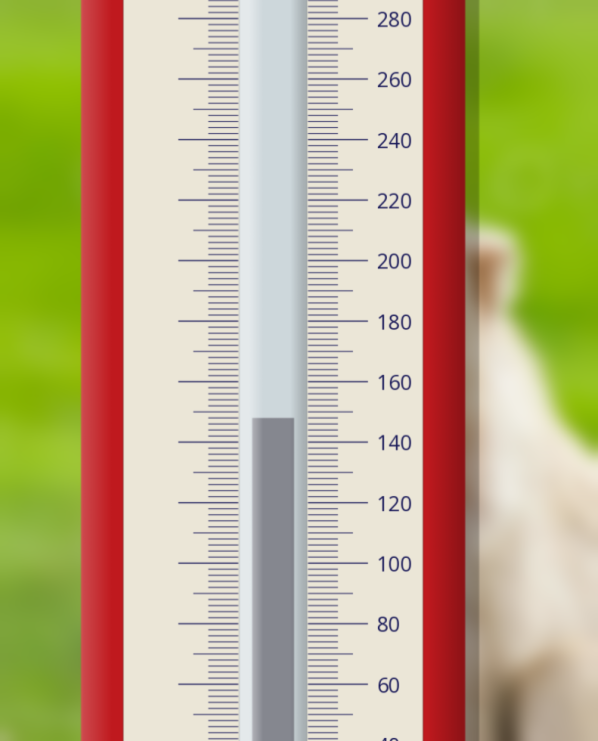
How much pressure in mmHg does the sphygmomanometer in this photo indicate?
148 mmHg
